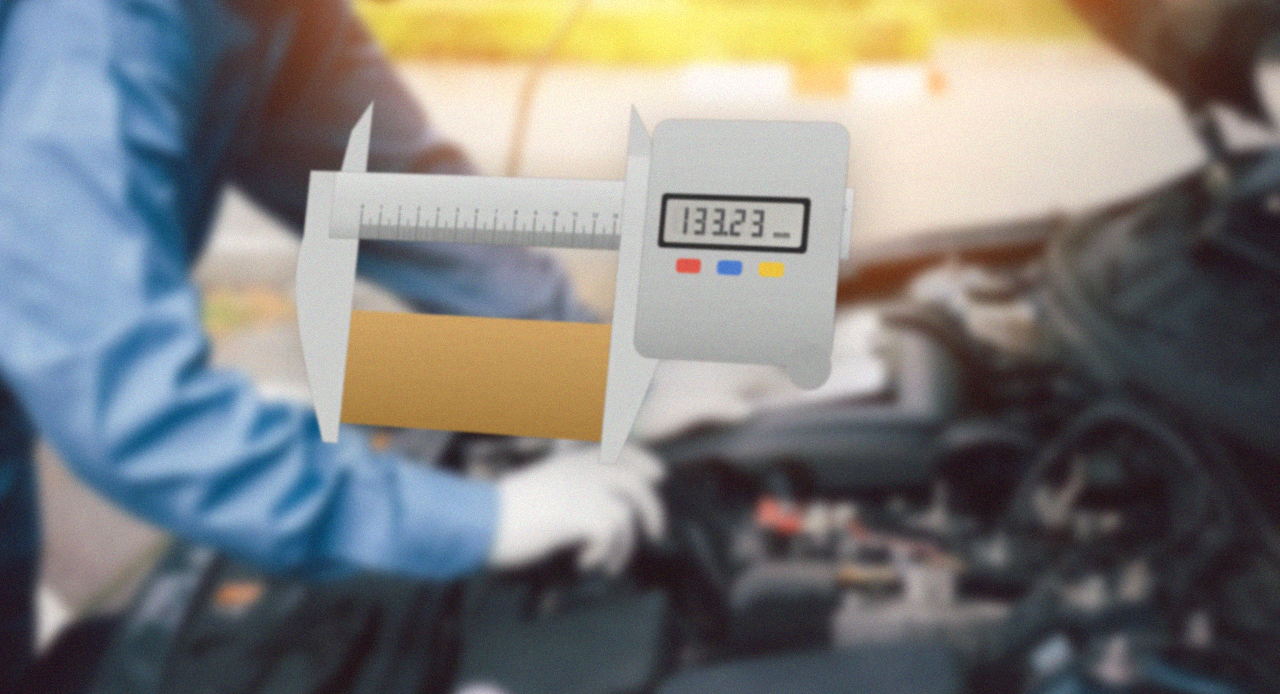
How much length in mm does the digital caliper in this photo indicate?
133.23 mm
